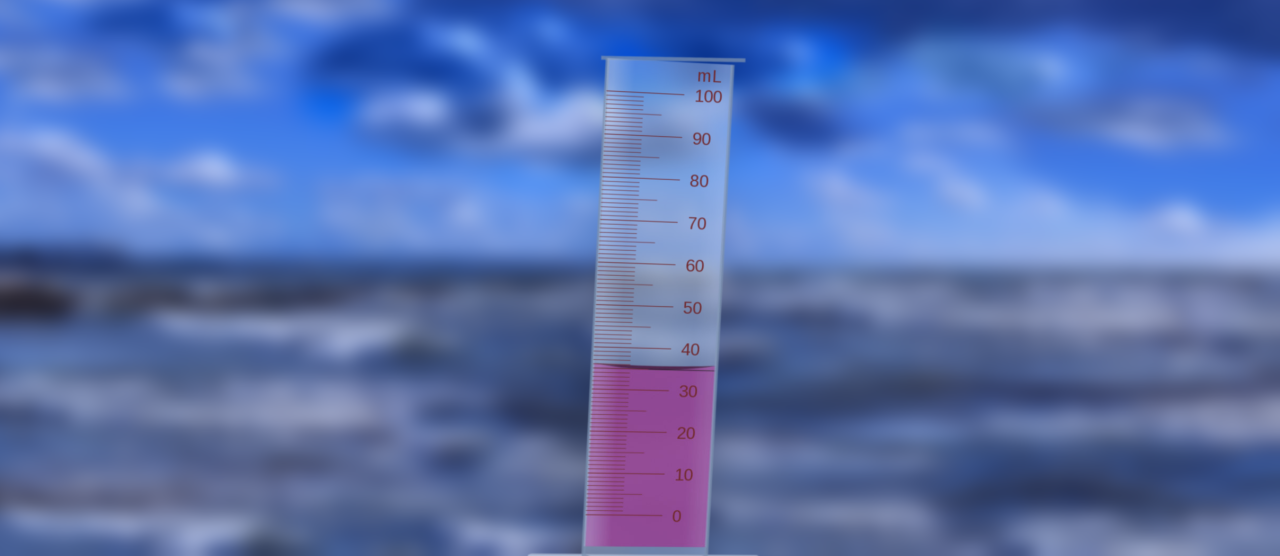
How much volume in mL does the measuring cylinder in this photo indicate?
35 mL
